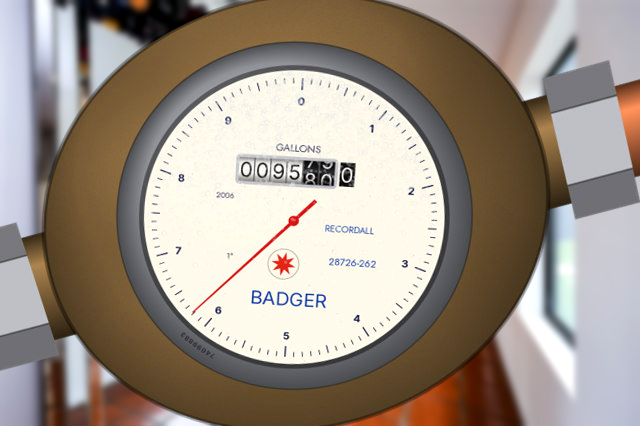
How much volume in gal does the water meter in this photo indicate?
95796.2 gal
